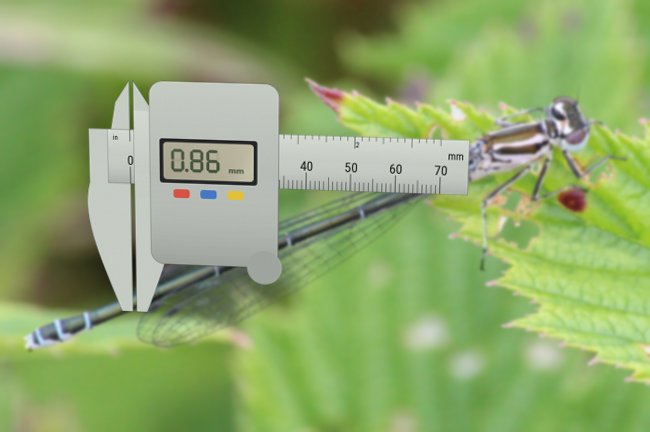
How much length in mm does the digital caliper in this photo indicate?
0.86 mm
